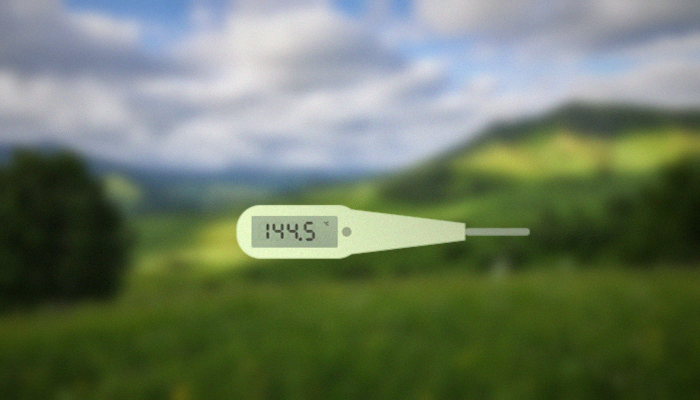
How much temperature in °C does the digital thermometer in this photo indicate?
144.5 °C
